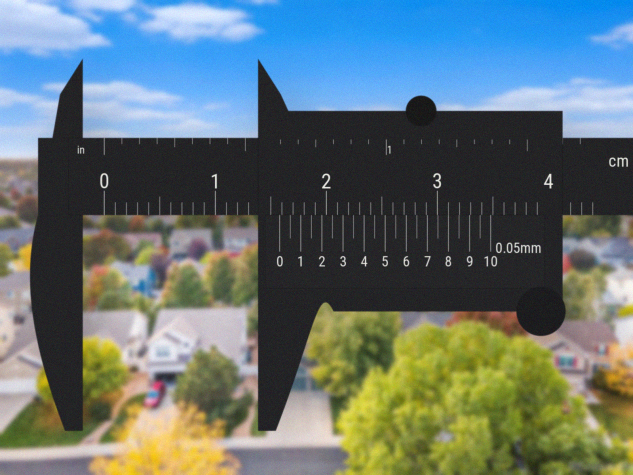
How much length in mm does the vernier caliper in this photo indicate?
15.8 mm
